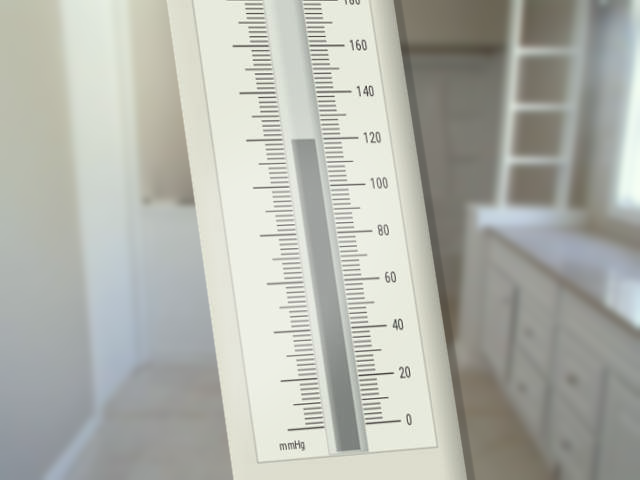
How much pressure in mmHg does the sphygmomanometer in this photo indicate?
120 mmHg
